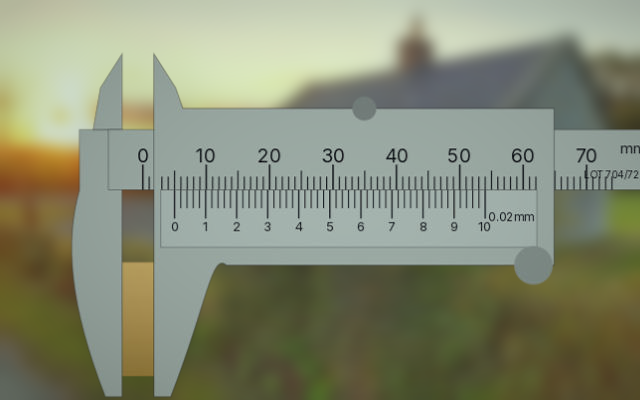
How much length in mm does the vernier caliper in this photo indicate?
5.0 mm
